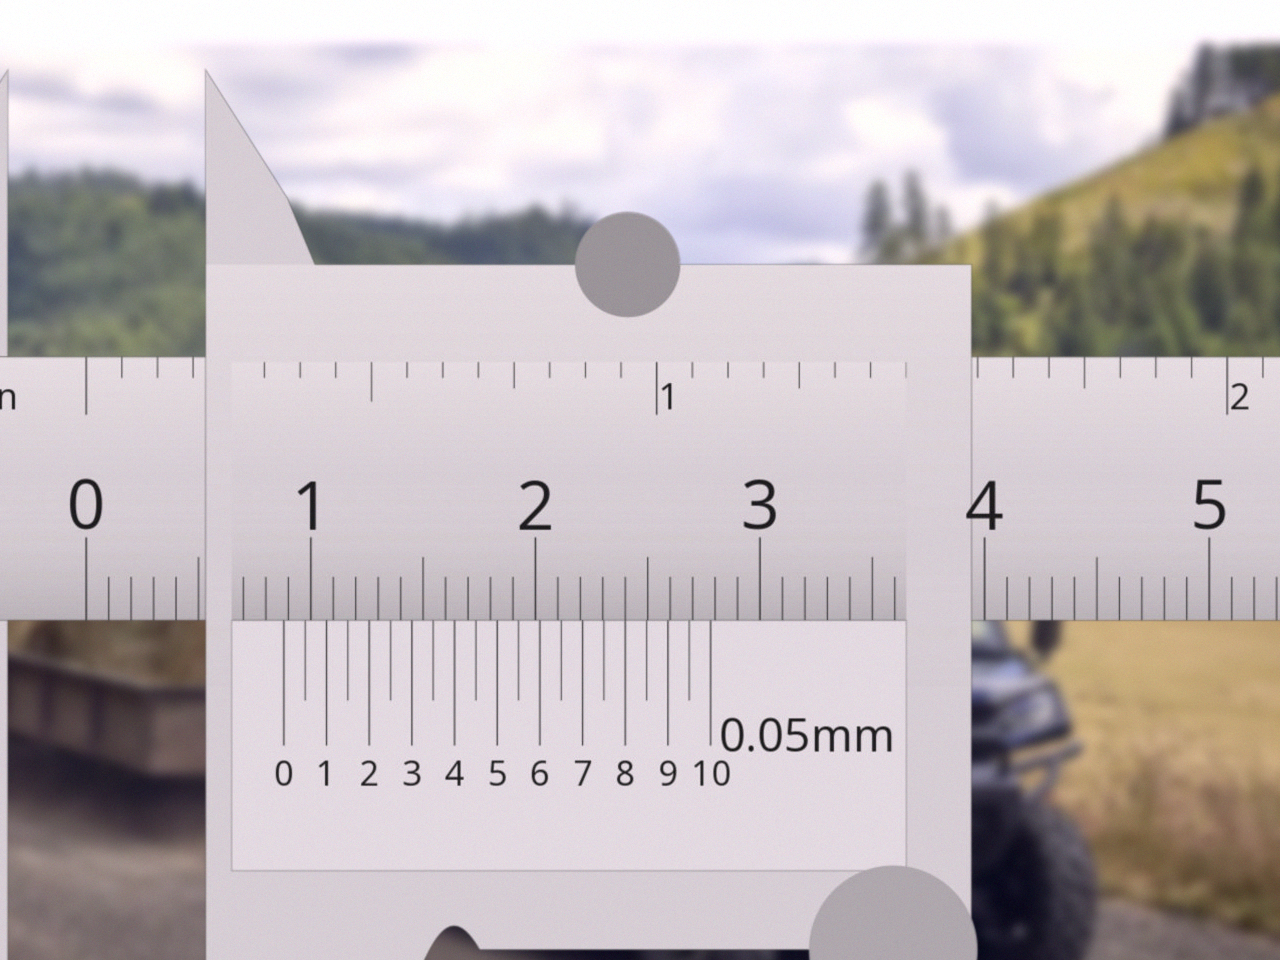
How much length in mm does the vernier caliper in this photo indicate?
8.8 mm
